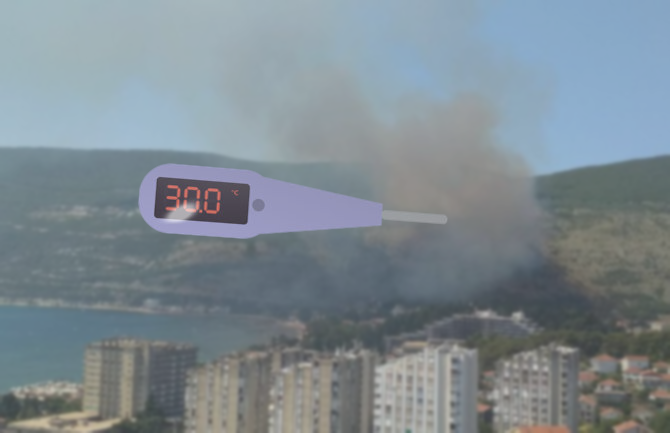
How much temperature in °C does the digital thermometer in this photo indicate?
30.0 °C
